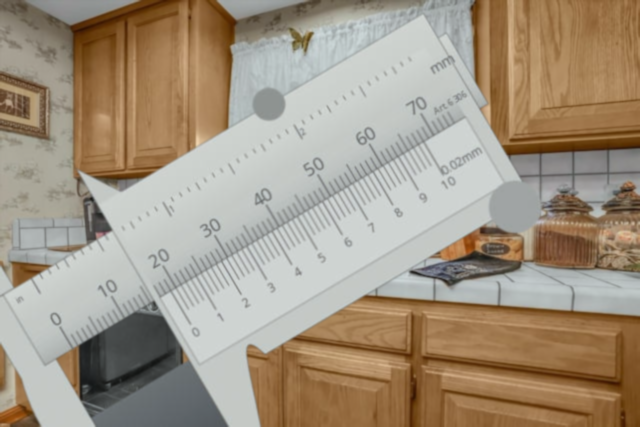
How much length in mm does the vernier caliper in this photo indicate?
19.0 mm
